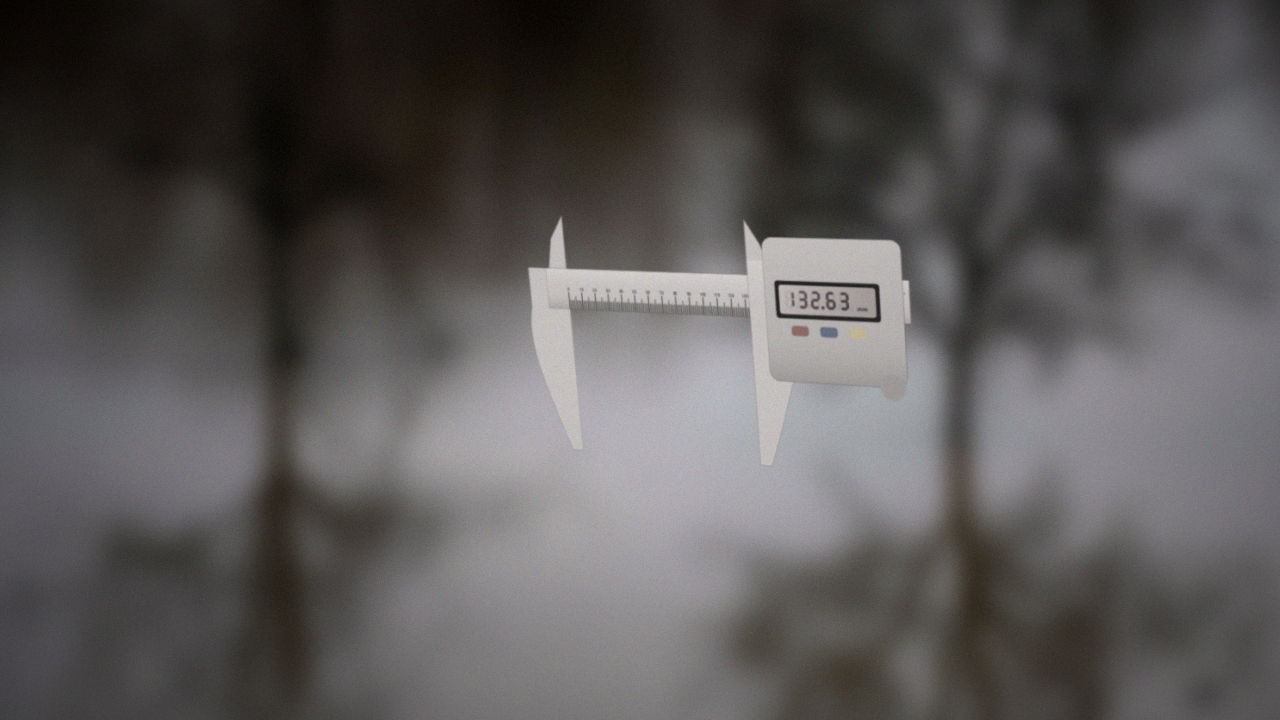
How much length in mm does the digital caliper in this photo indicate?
132.63 mm
